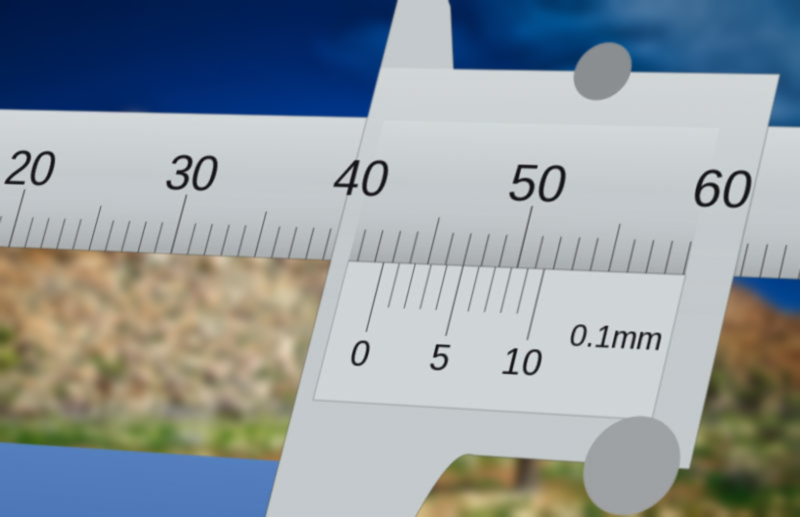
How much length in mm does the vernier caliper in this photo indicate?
42.5 mm
